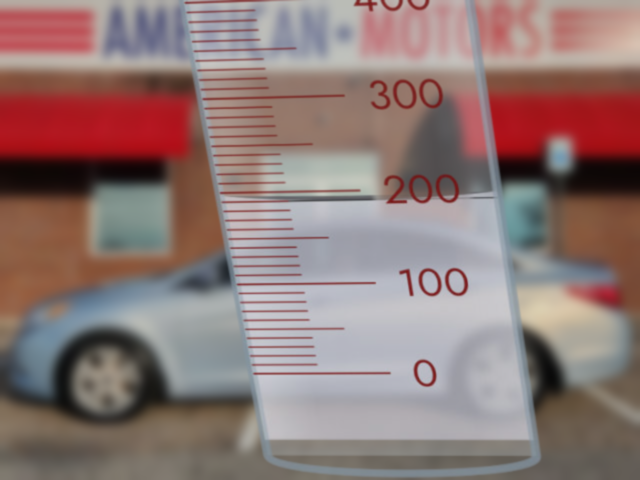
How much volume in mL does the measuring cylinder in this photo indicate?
190 mL
